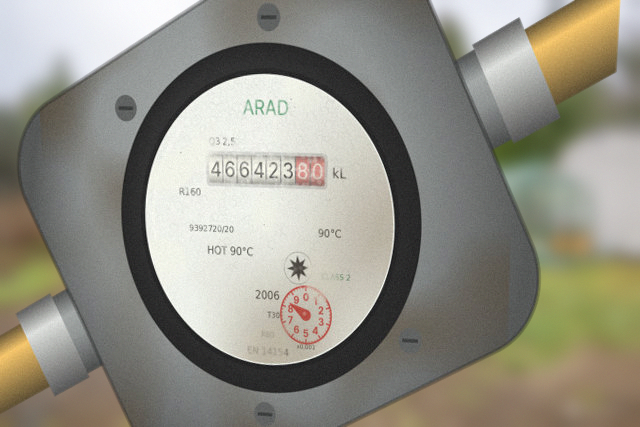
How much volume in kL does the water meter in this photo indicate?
466423.808 kL
